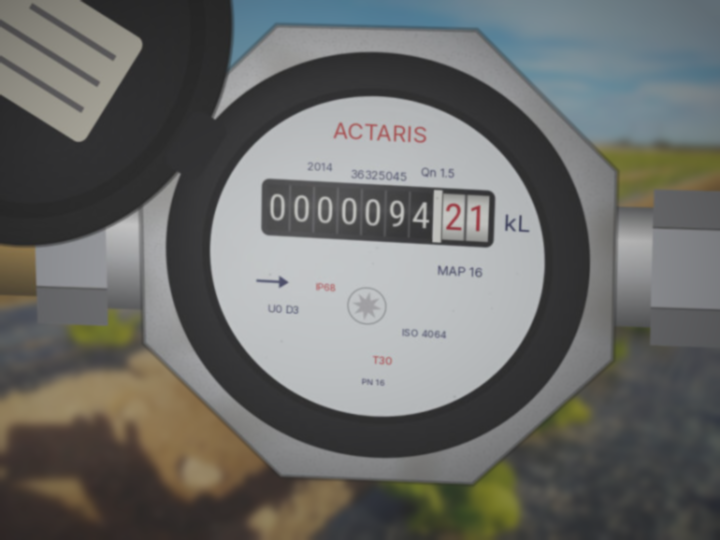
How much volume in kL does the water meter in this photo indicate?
94.21 kL
